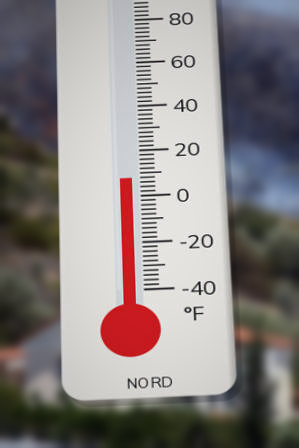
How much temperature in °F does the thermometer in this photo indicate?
8 °F
